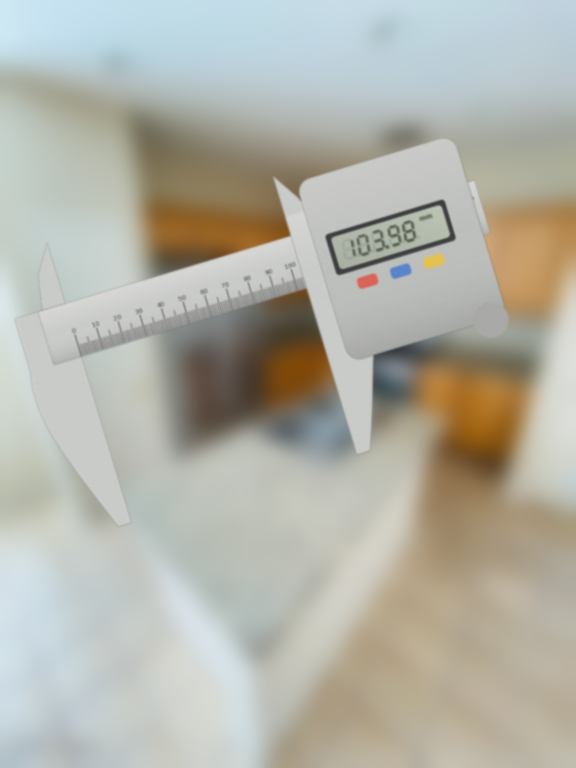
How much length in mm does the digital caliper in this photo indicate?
103.98 mm
